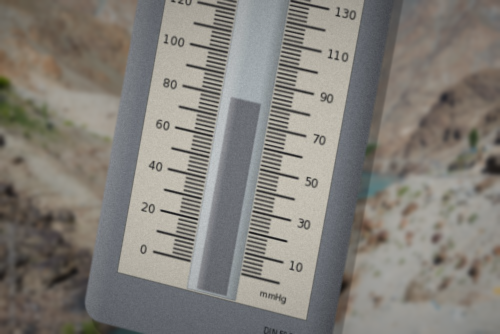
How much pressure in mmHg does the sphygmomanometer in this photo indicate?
80 mmHg
